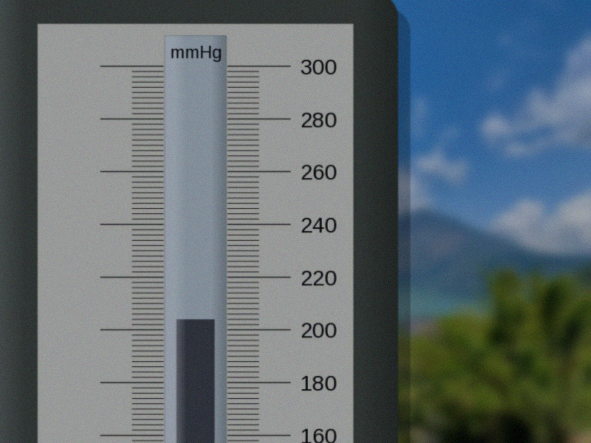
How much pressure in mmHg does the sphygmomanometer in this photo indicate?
204 mmHg
